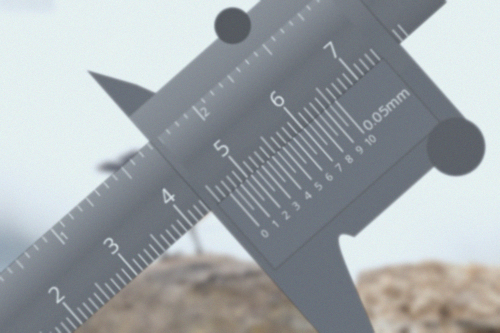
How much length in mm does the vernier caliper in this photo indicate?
46.8 mm
